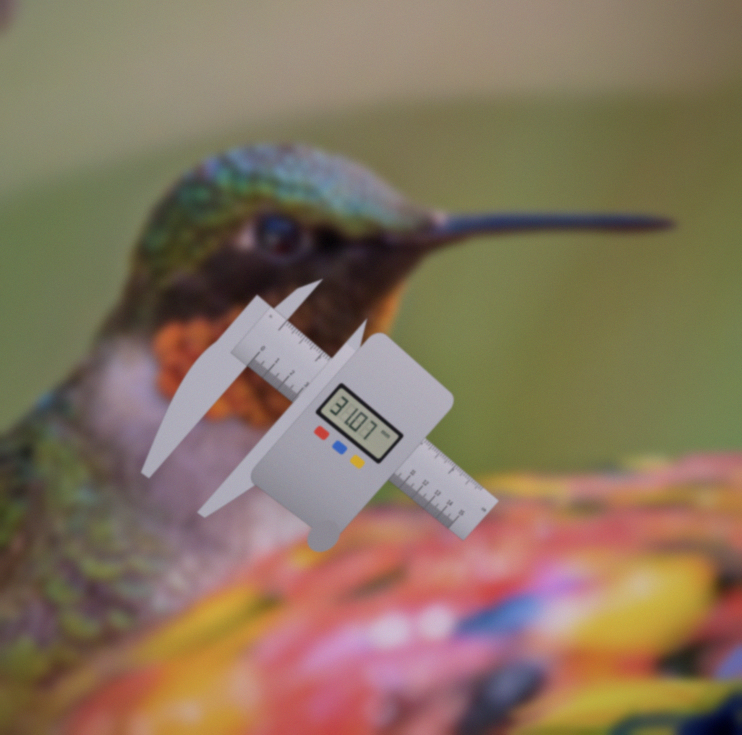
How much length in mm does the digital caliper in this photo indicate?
31.07 mm
